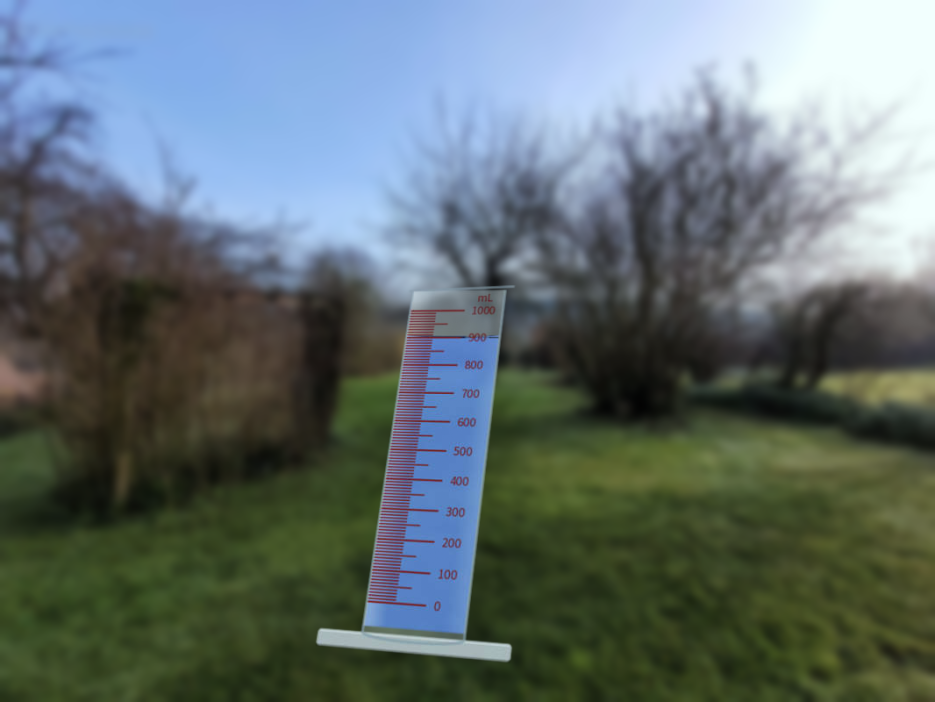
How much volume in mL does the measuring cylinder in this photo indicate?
900 mL
